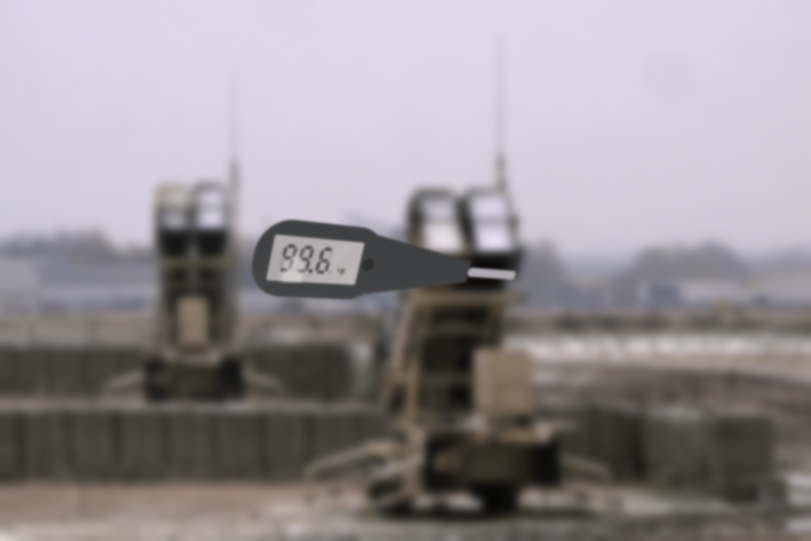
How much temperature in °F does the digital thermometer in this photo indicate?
99.6 °F
